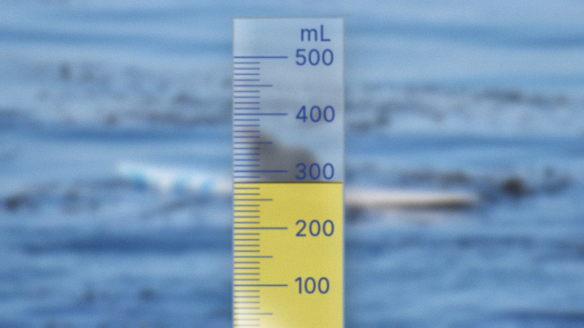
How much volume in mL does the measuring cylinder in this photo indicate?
280 mL
